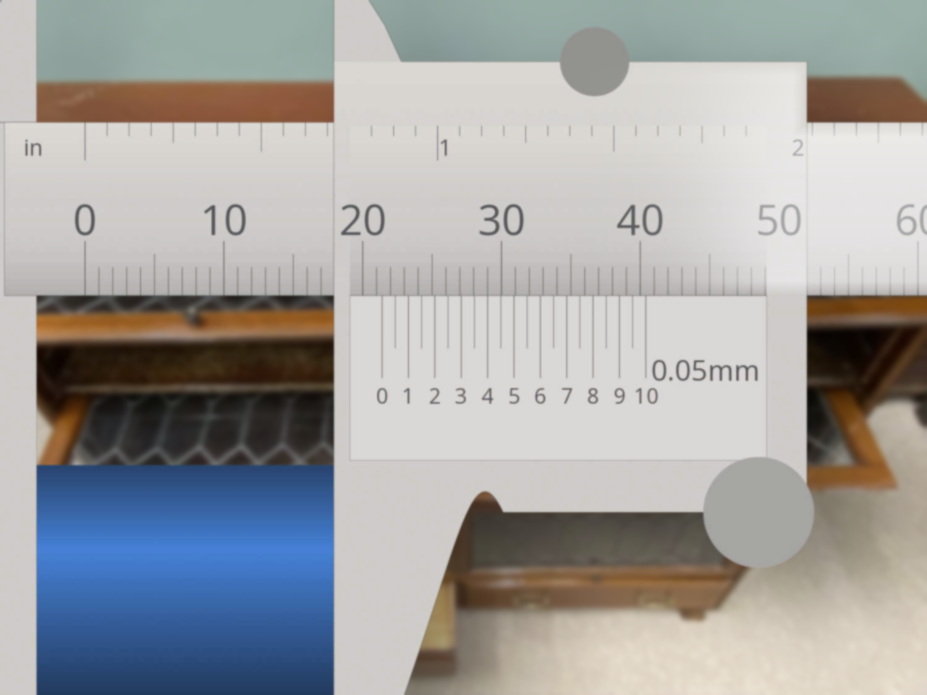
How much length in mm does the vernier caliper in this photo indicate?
21.4 mm
